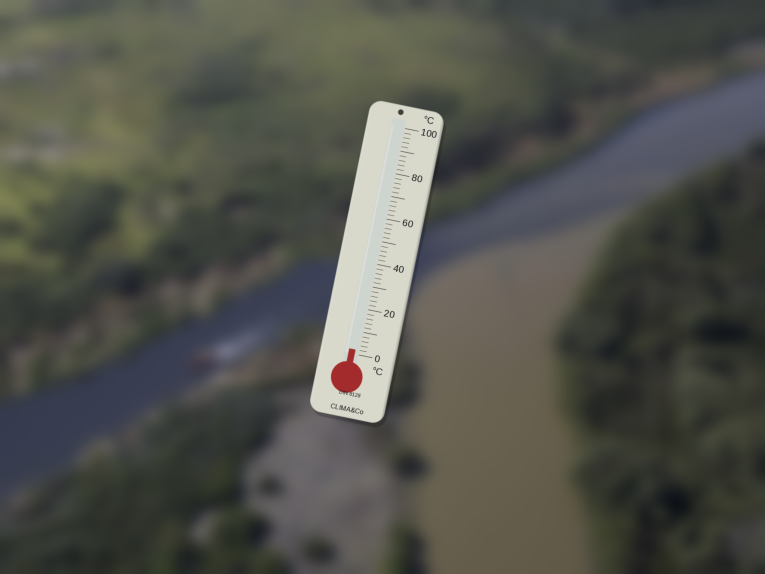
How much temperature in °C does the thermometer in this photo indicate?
2 °C
